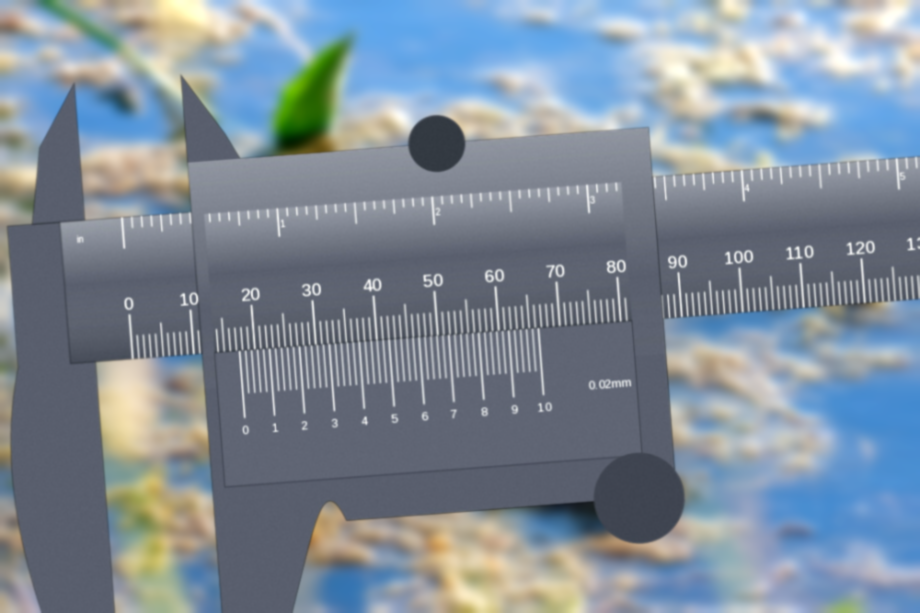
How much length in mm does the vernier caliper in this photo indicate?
17.5 mm
